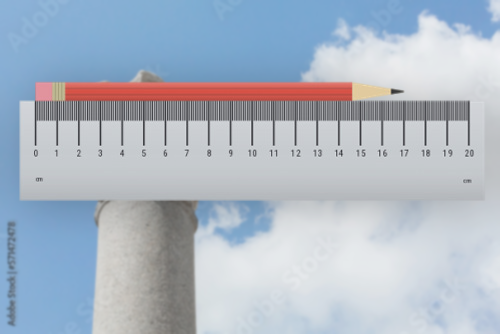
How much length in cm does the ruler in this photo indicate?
17 cm
